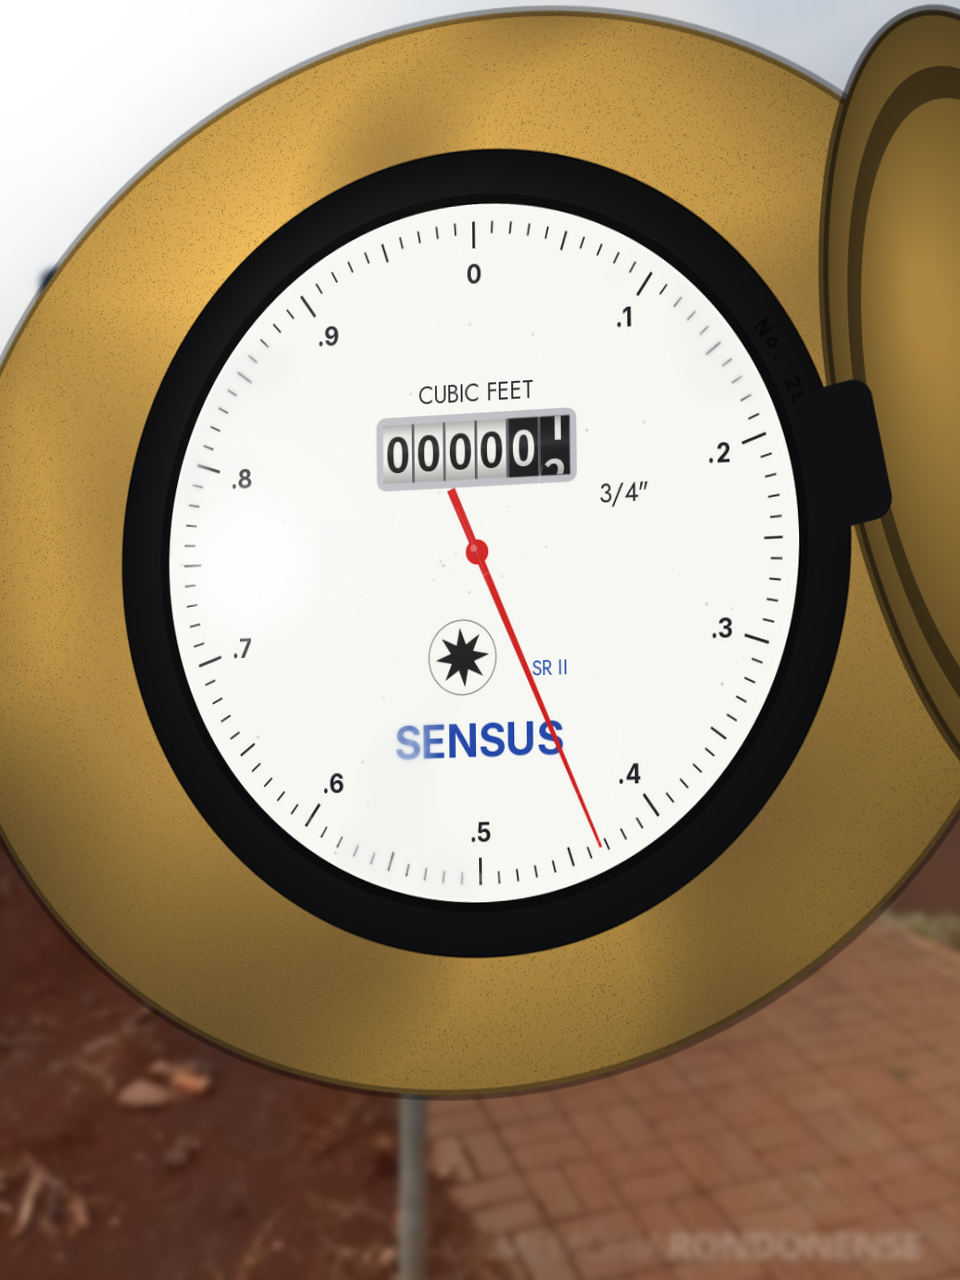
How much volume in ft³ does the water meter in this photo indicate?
1.43 ft³
